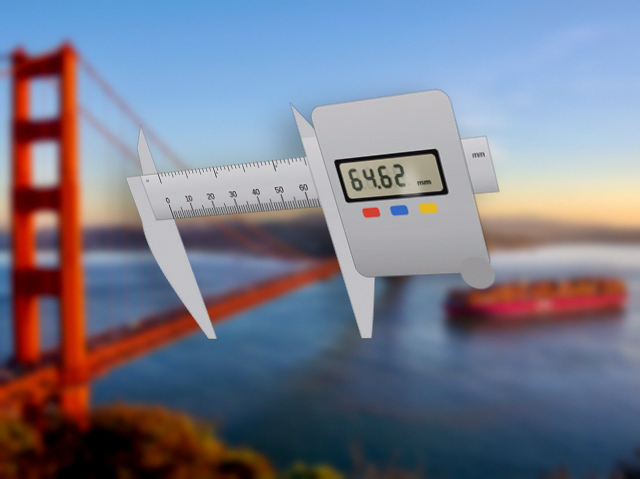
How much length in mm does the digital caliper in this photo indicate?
64.62 mm
